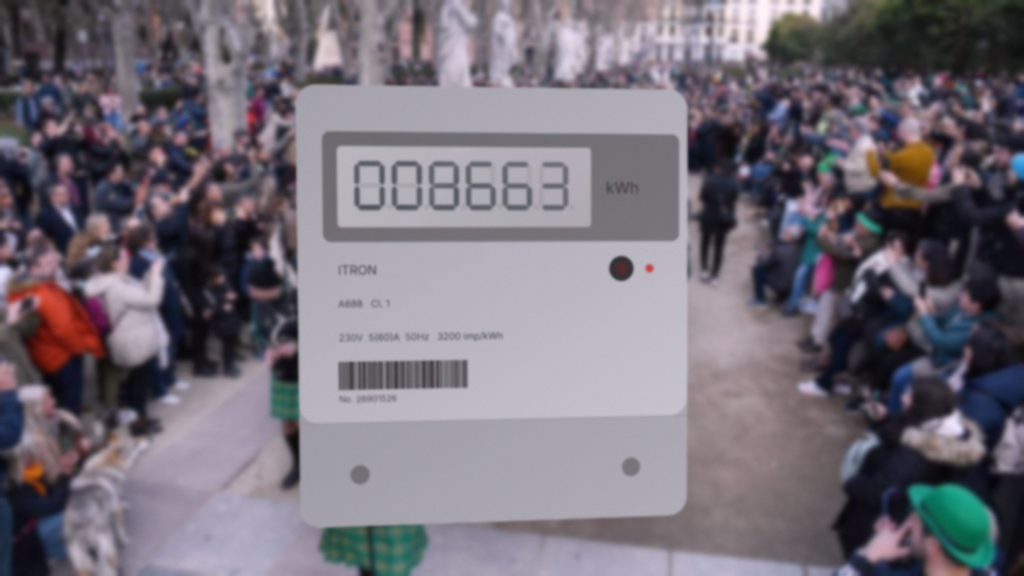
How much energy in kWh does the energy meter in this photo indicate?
8663 kWh
